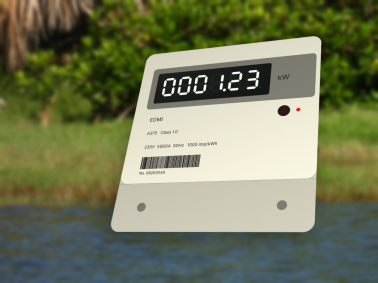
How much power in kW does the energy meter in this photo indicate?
1.23 kW
